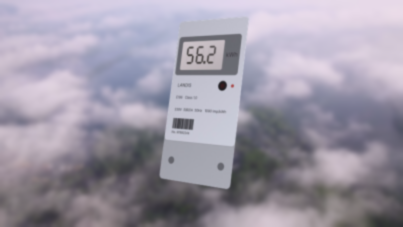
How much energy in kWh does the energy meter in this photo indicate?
56.2 kWh
